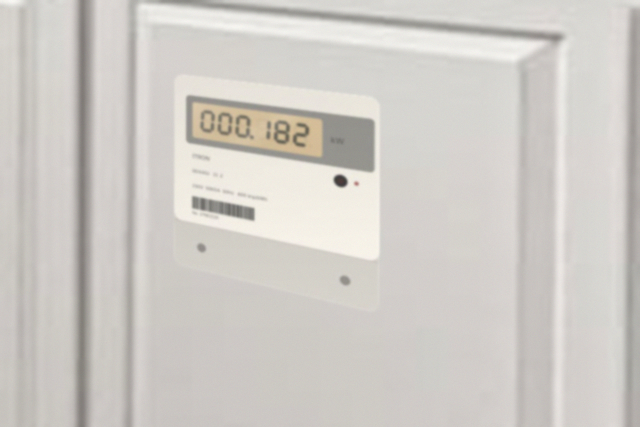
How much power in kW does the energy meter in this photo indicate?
0.182 kW
